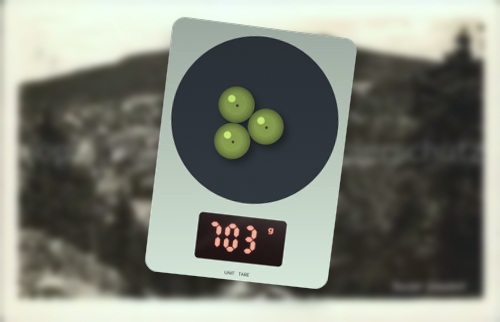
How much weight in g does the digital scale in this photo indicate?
703 g
